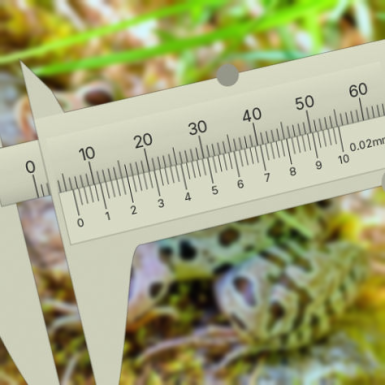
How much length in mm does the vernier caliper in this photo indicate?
6.2 mm
